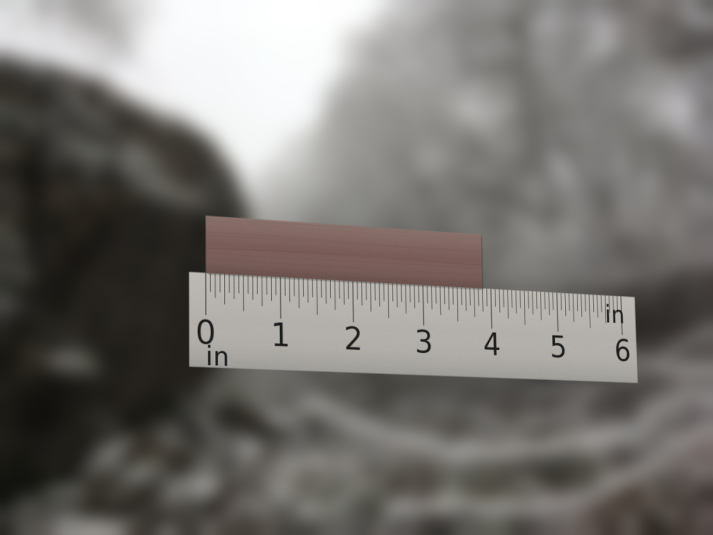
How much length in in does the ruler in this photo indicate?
3.875 in
